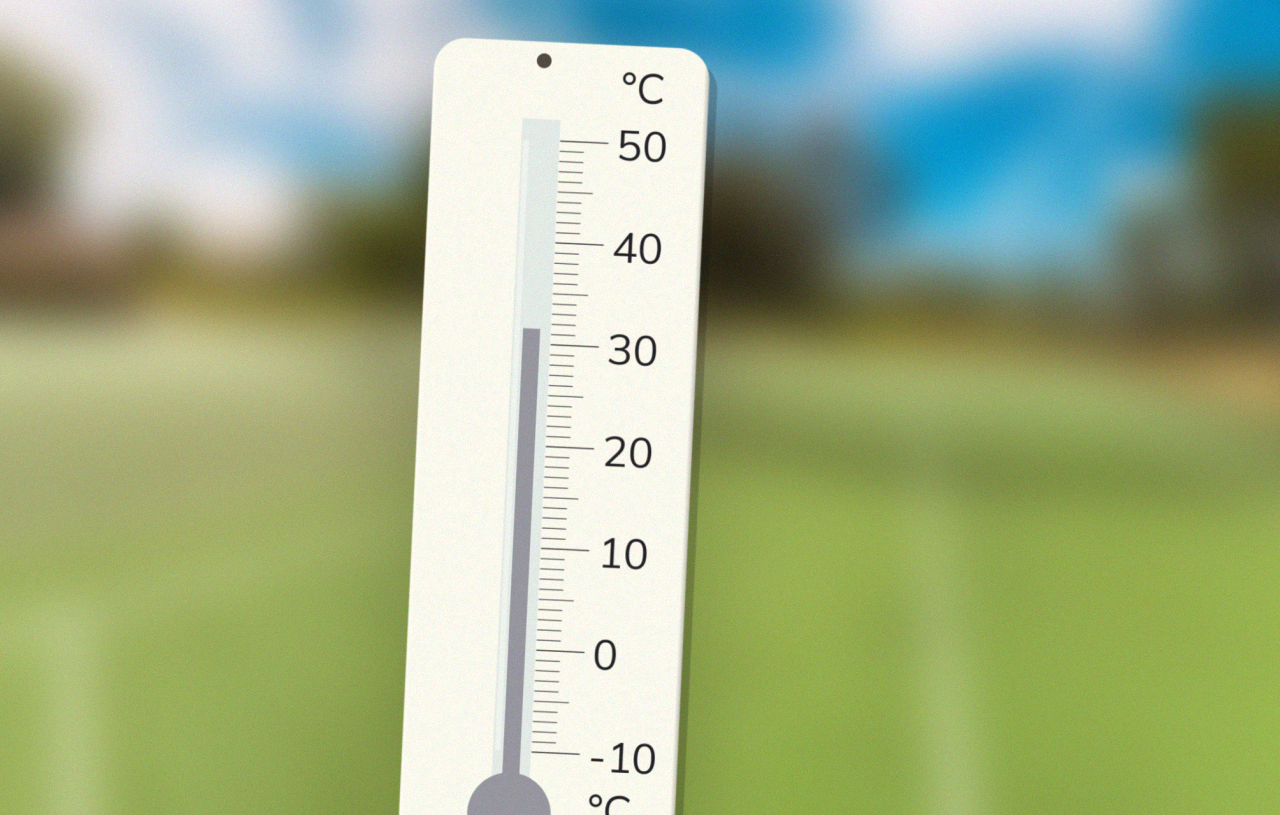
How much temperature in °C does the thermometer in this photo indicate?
31.5 °C
